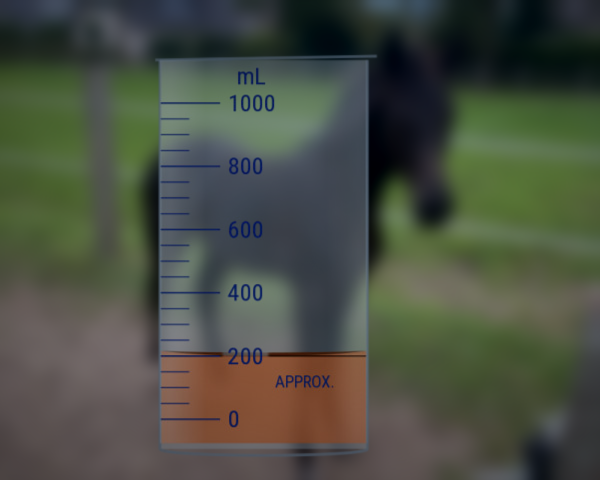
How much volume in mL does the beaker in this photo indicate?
200 mL
